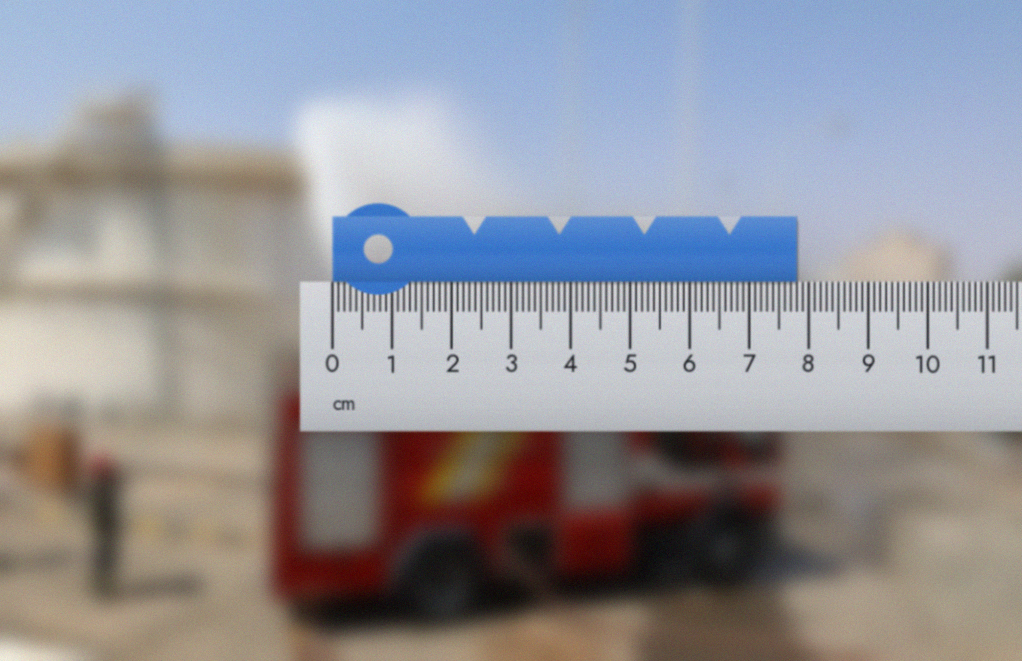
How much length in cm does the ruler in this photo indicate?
7.8 cm
